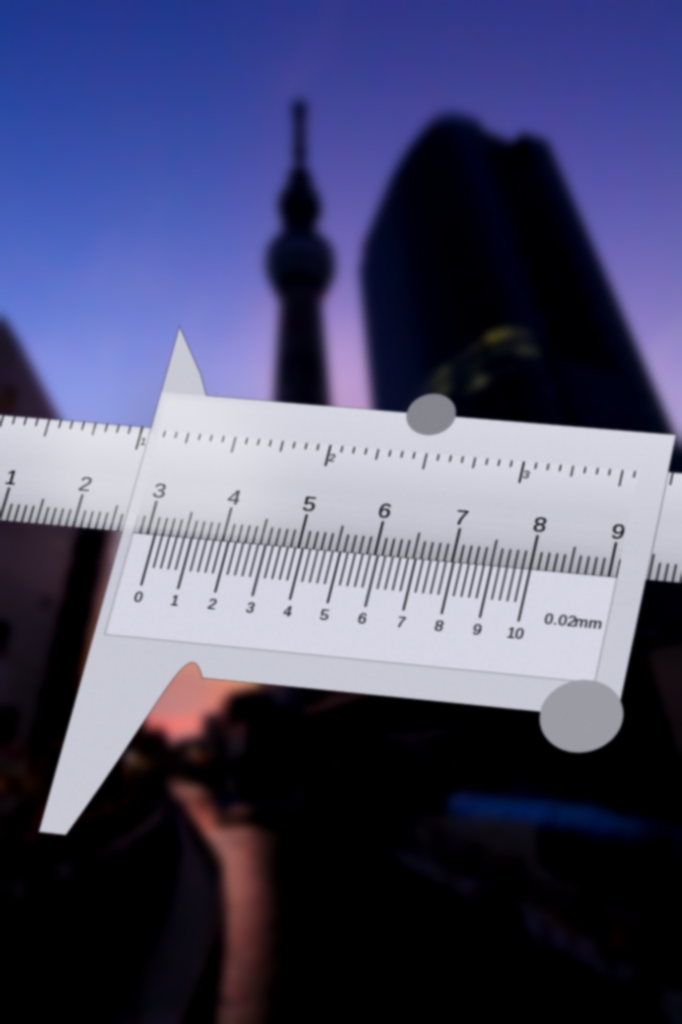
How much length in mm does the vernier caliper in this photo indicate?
31.0 mm
